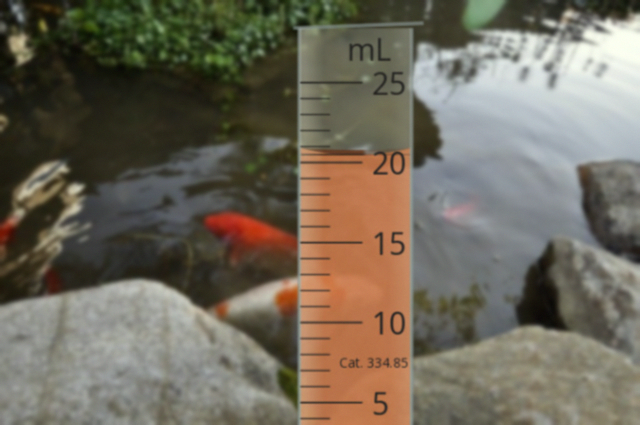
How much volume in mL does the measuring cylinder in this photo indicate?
20.5 mL
